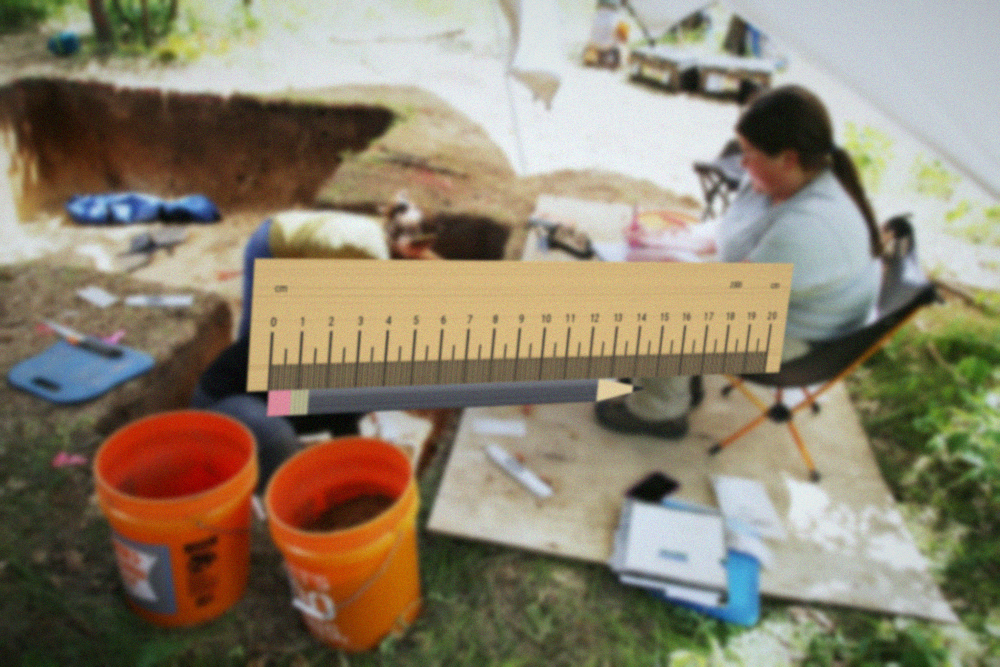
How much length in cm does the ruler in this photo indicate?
14.5 cm
